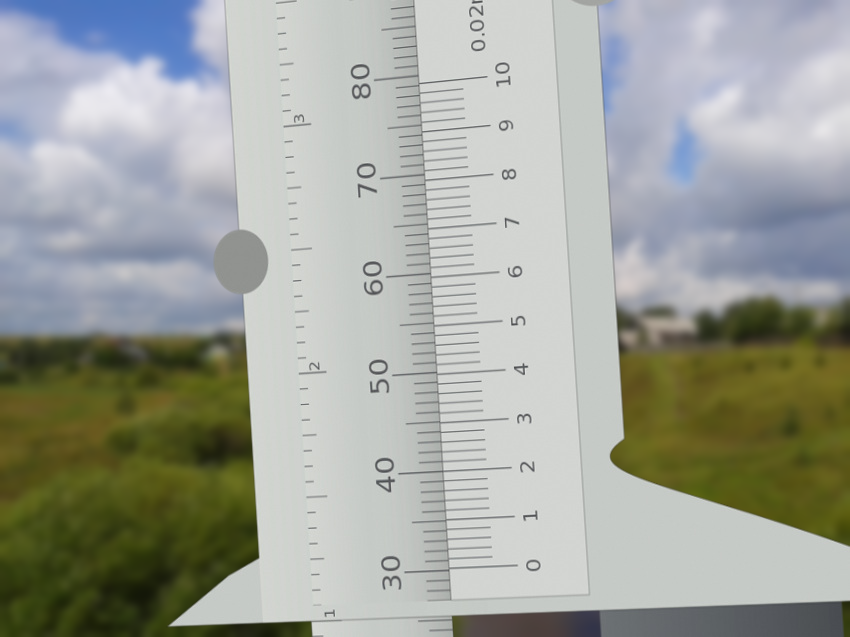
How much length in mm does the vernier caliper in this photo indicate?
30.2 mm
